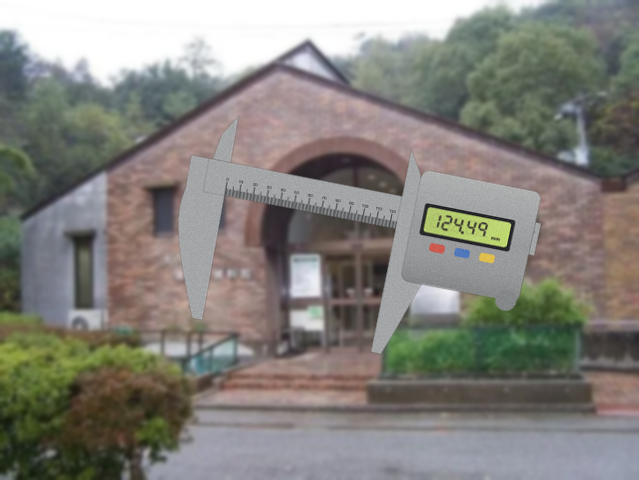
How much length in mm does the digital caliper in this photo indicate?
124.49 mm
